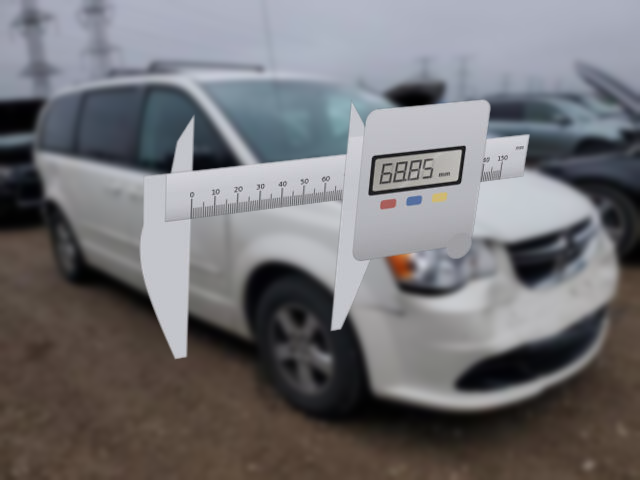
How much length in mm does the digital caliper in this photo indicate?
68.85 mm
